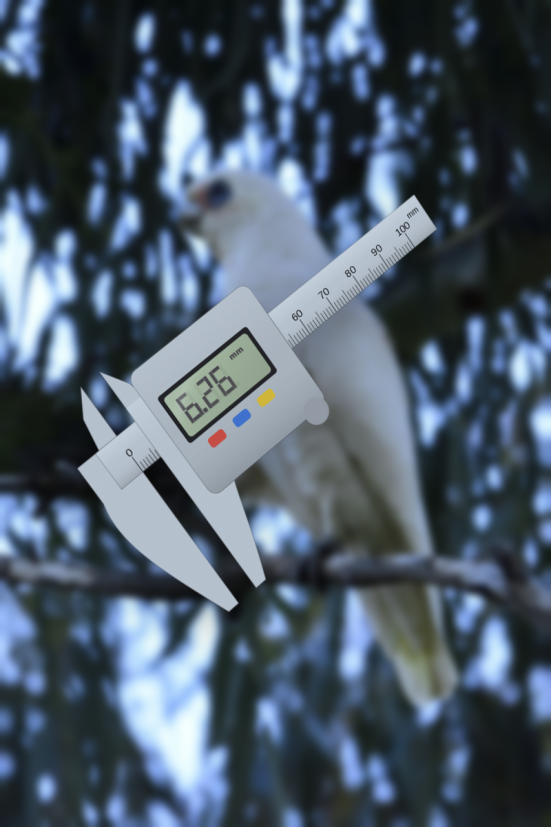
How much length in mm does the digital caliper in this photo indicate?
6.26 mm
